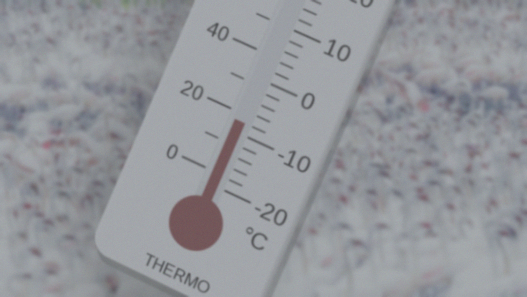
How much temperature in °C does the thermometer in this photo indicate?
-8 °C
